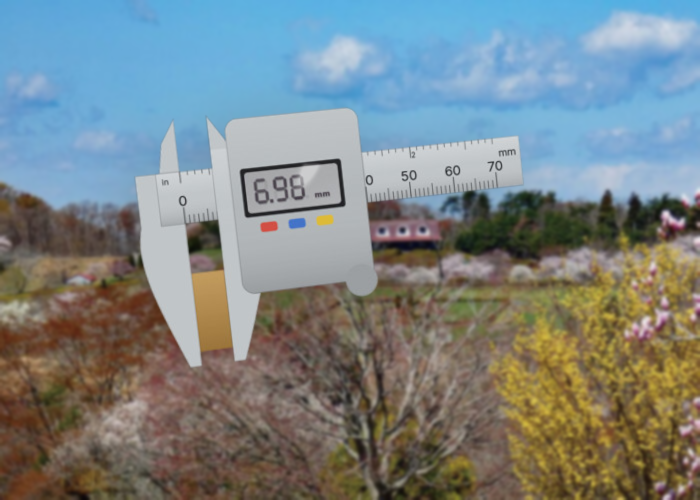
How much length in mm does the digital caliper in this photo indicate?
6.98 mm
